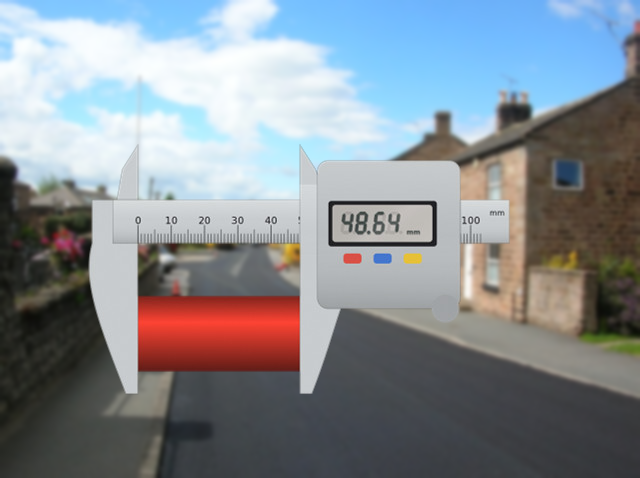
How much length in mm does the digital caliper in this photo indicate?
48.64 mm
